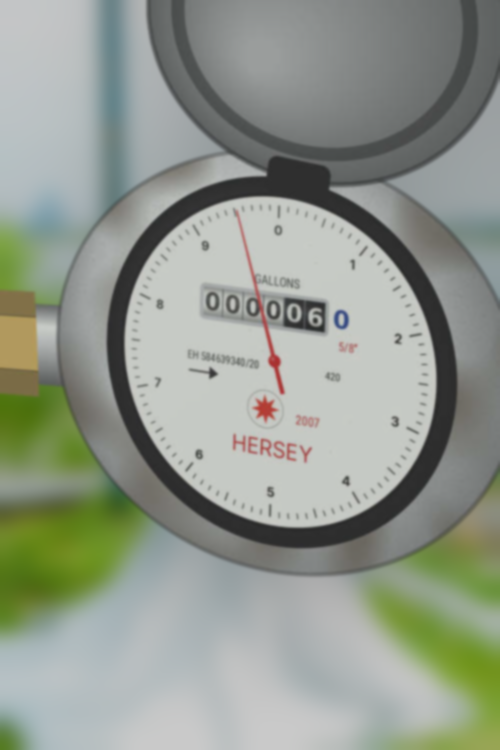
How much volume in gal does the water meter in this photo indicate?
59.5 gal
